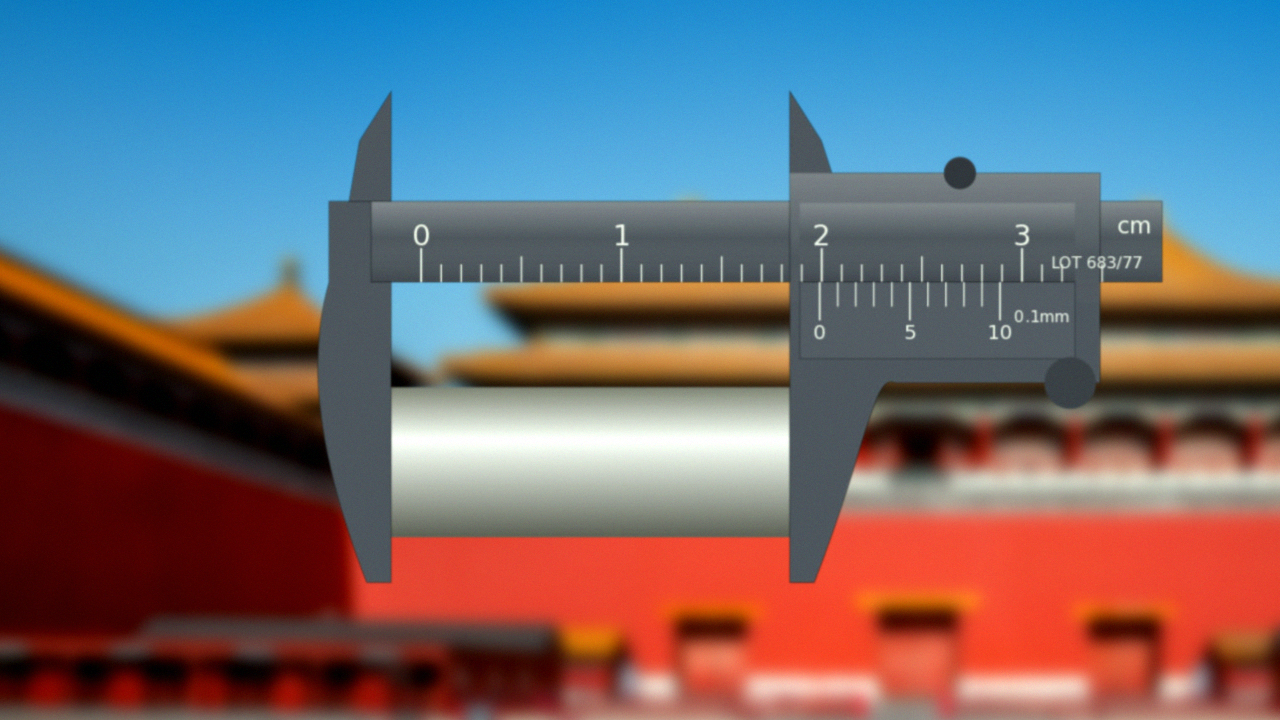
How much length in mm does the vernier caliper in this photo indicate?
19.9 mm
